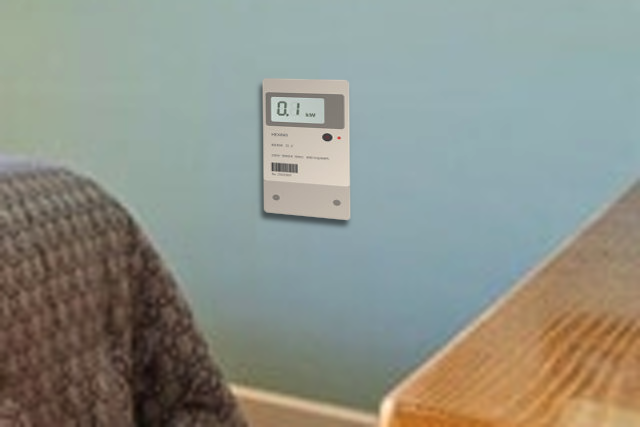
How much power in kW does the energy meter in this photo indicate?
0.1 kW
